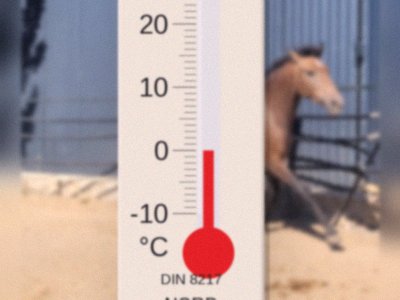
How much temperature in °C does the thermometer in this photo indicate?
0 °C
